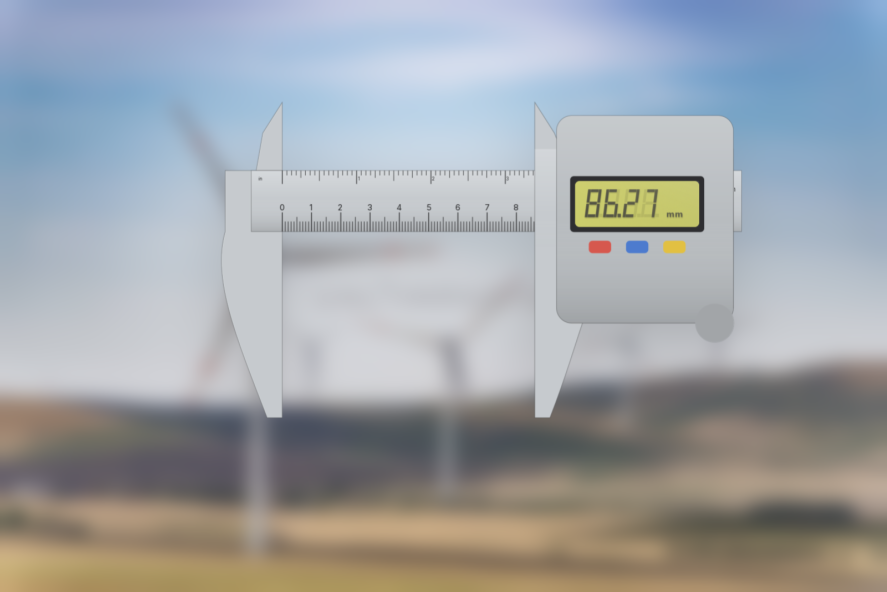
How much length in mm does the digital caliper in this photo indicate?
86.27 mm
